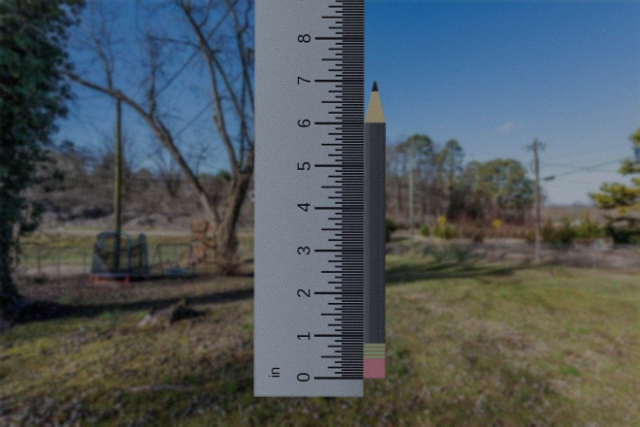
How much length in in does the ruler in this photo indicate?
7 in
